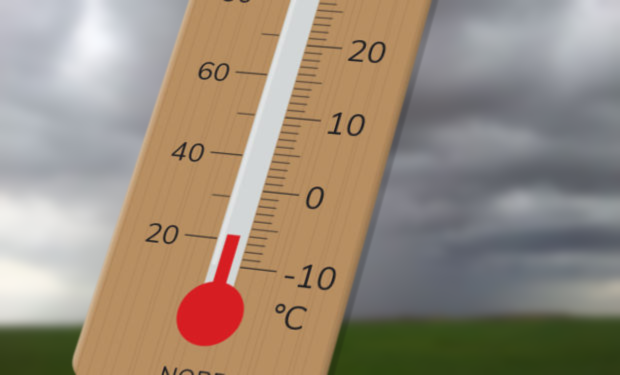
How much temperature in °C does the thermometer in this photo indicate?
-6 °C
